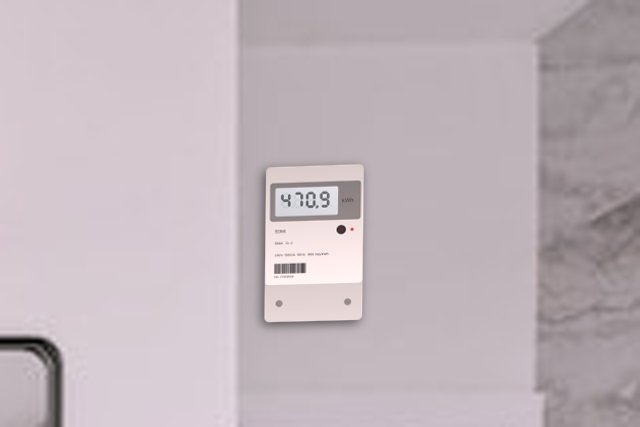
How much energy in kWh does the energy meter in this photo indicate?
470.9 kWh
